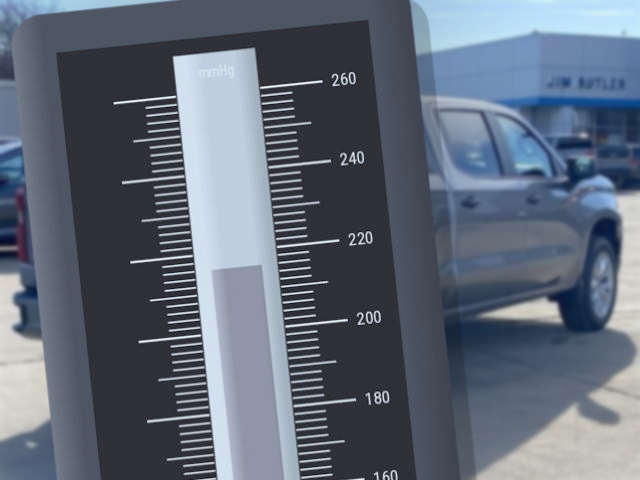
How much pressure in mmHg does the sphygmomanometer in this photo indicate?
216 mmHg
